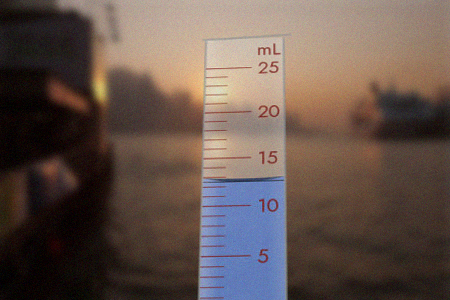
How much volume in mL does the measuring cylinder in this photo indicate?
12.5 mL
